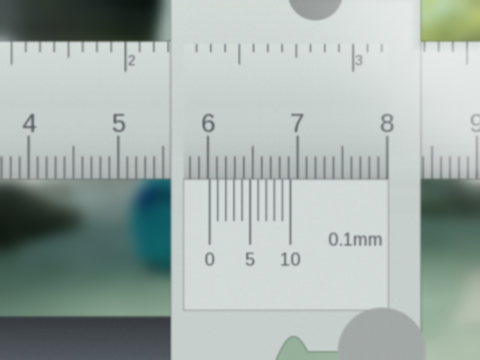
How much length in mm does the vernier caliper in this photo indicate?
60.2 mm
